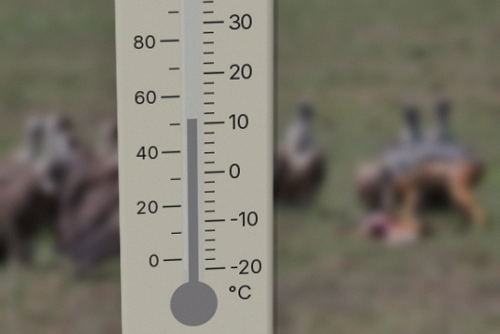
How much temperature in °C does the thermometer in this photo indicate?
11 °C
